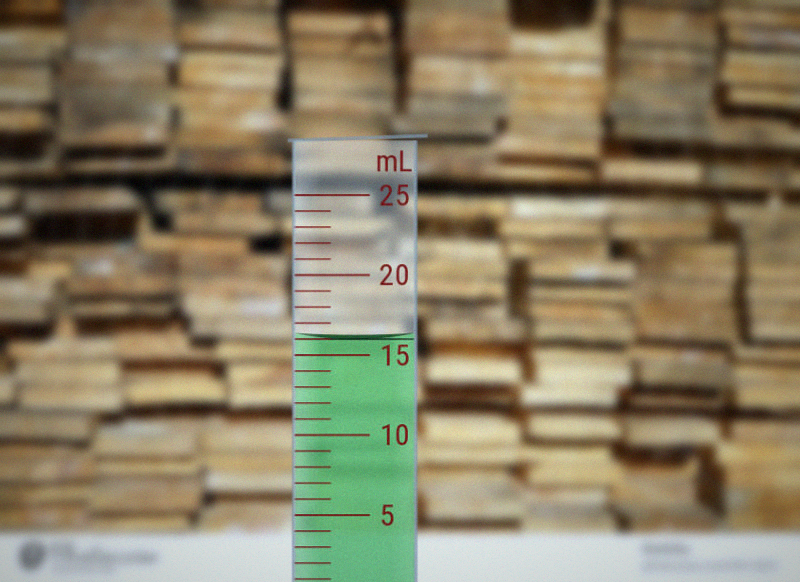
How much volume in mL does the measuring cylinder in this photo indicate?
16 mL
